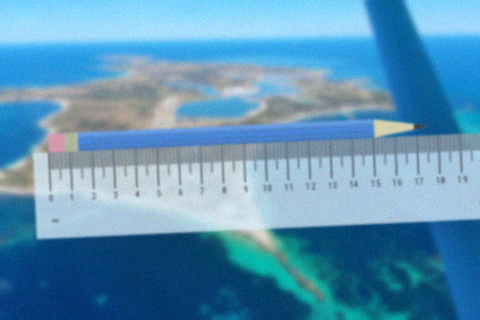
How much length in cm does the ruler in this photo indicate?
17.5 cm
